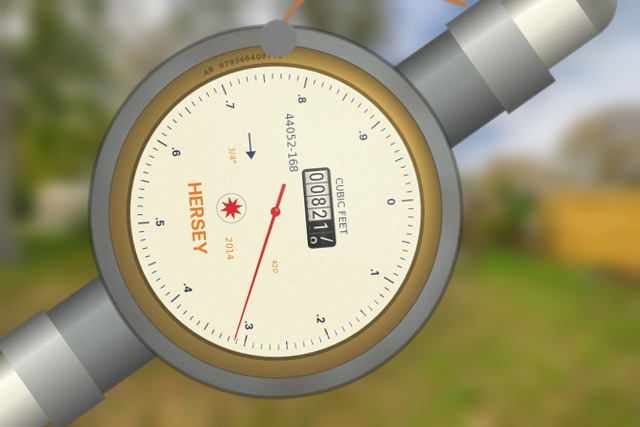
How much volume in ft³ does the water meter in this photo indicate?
8217.31 ft³
